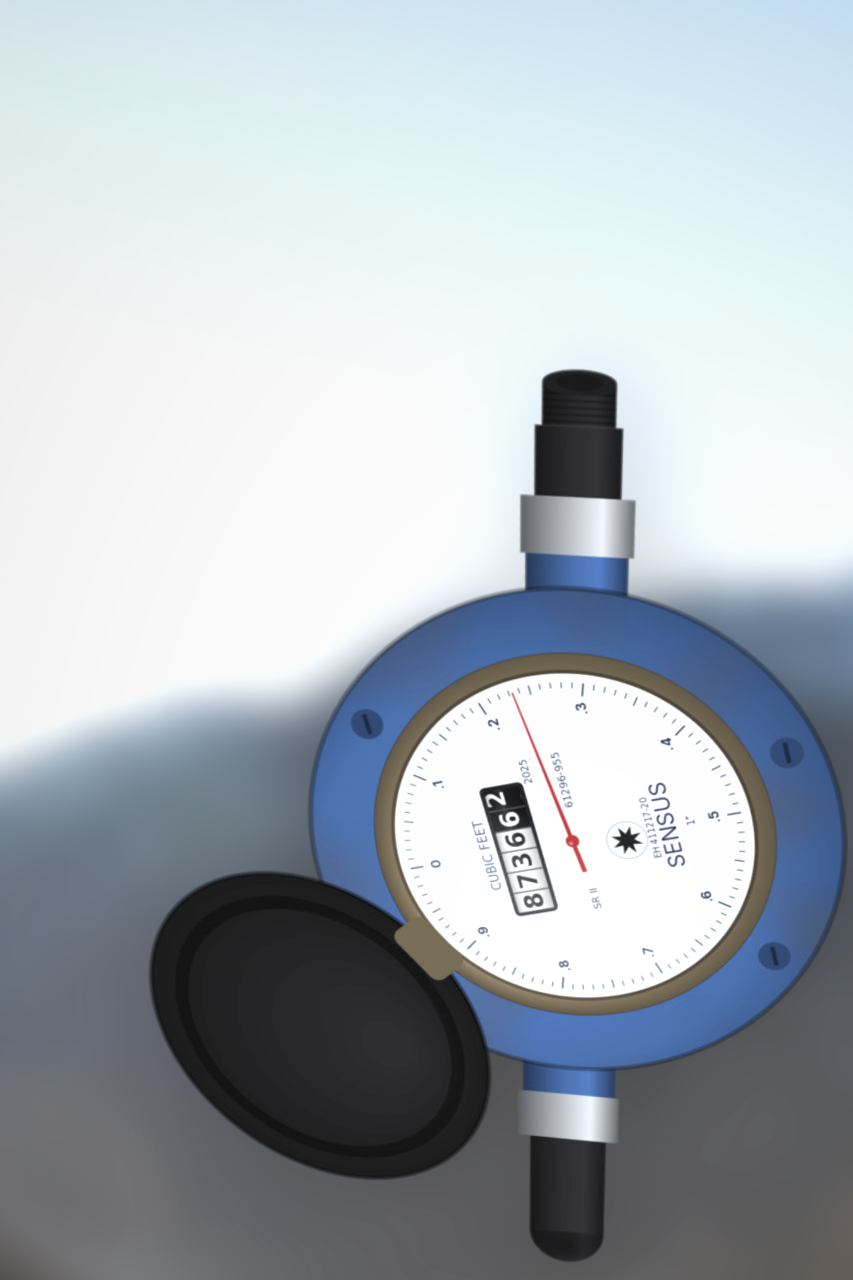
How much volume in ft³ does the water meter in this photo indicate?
873662.23 ft³
